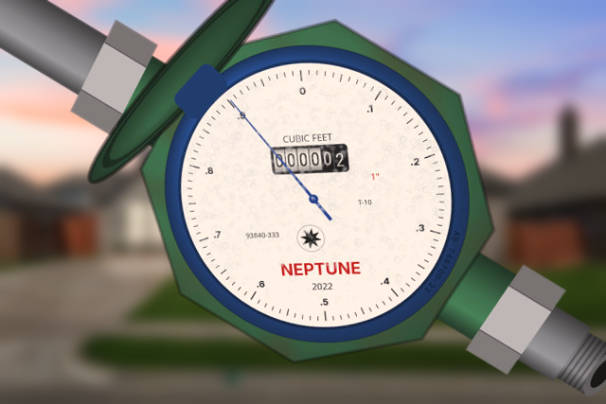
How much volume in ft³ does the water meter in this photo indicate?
1.90 ft³
